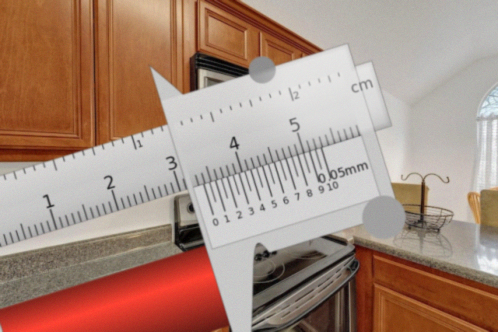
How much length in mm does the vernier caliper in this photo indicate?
33.8 mm
